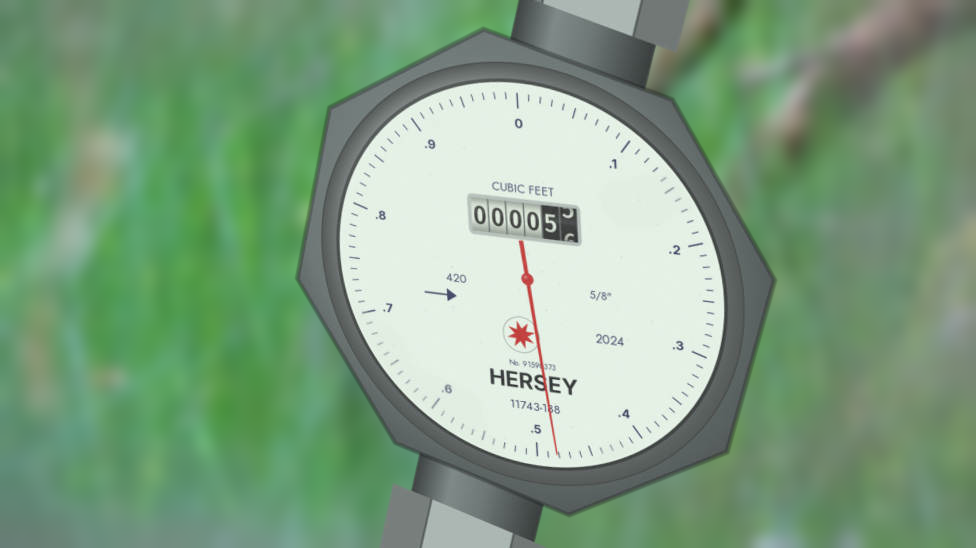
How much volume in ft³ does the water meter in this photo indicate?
55.48 ft³
